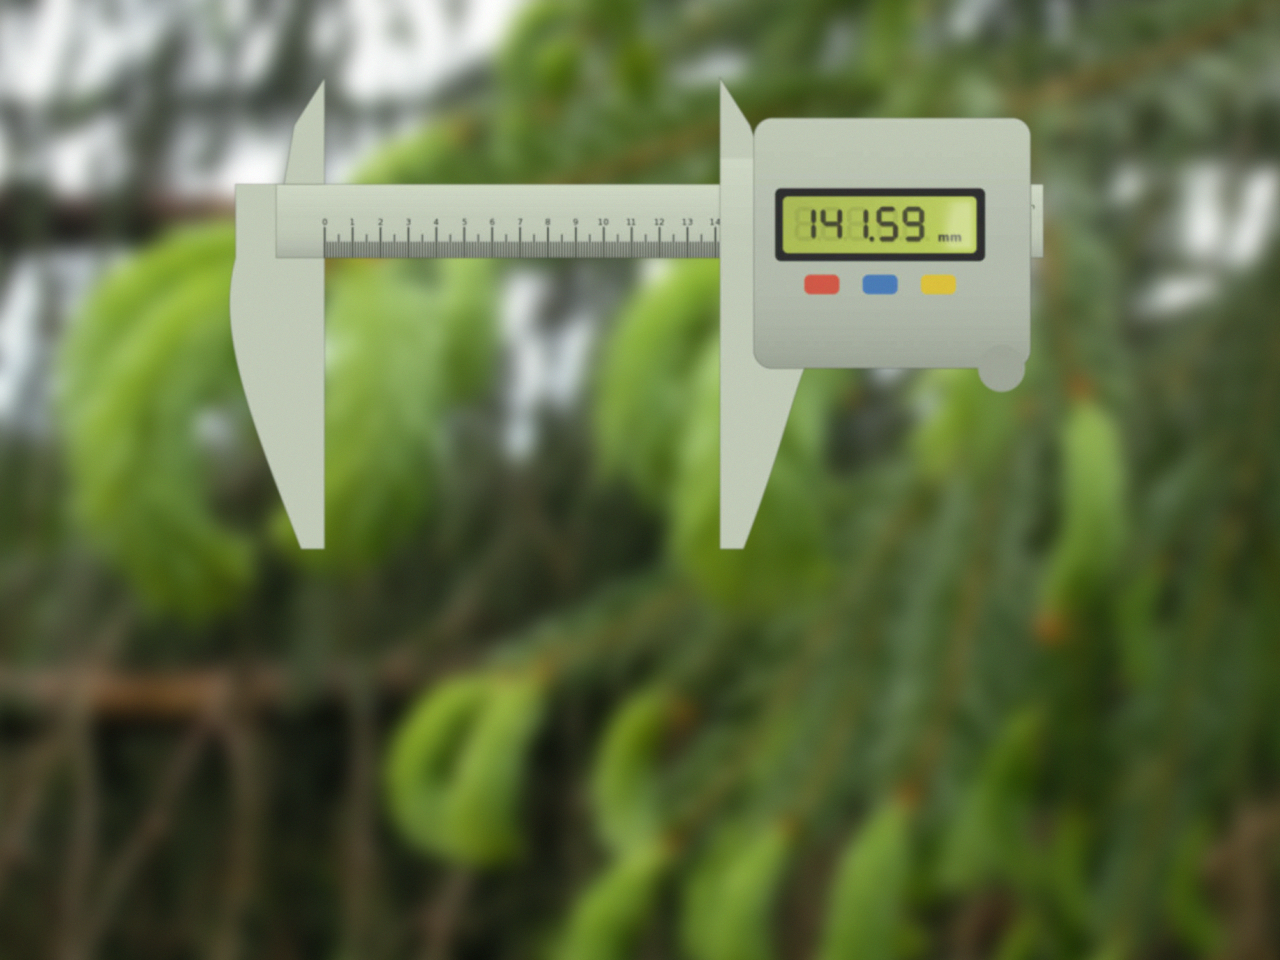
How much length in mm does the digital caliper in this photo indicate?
141.59 mm
